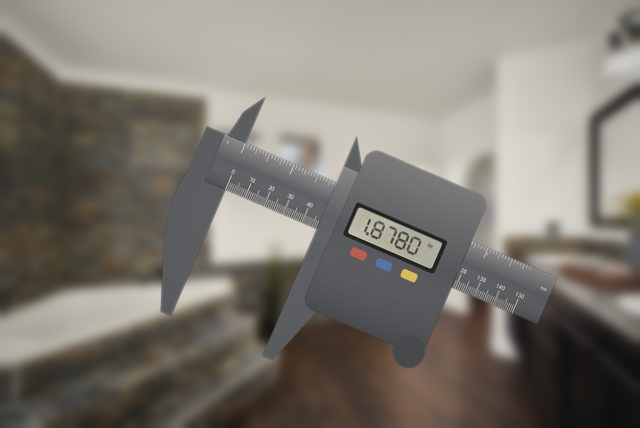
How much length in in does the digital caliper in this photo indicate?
1.8780 in
